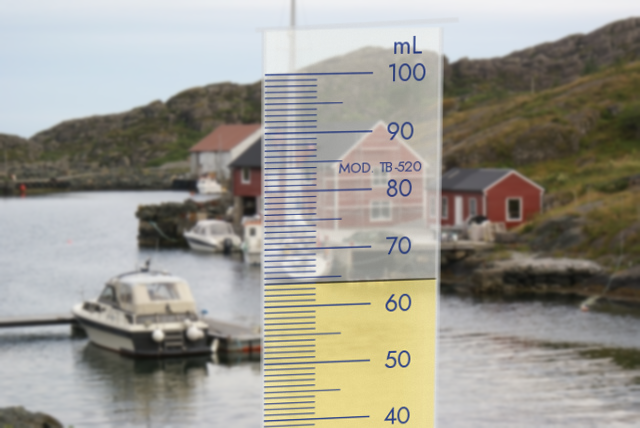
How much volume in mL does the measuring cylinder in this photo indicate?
64 mL
